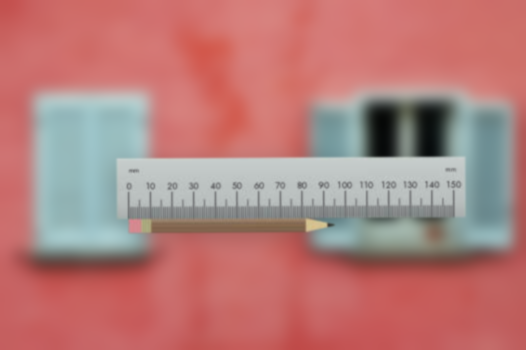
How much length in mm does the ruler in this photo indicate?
95 mm
